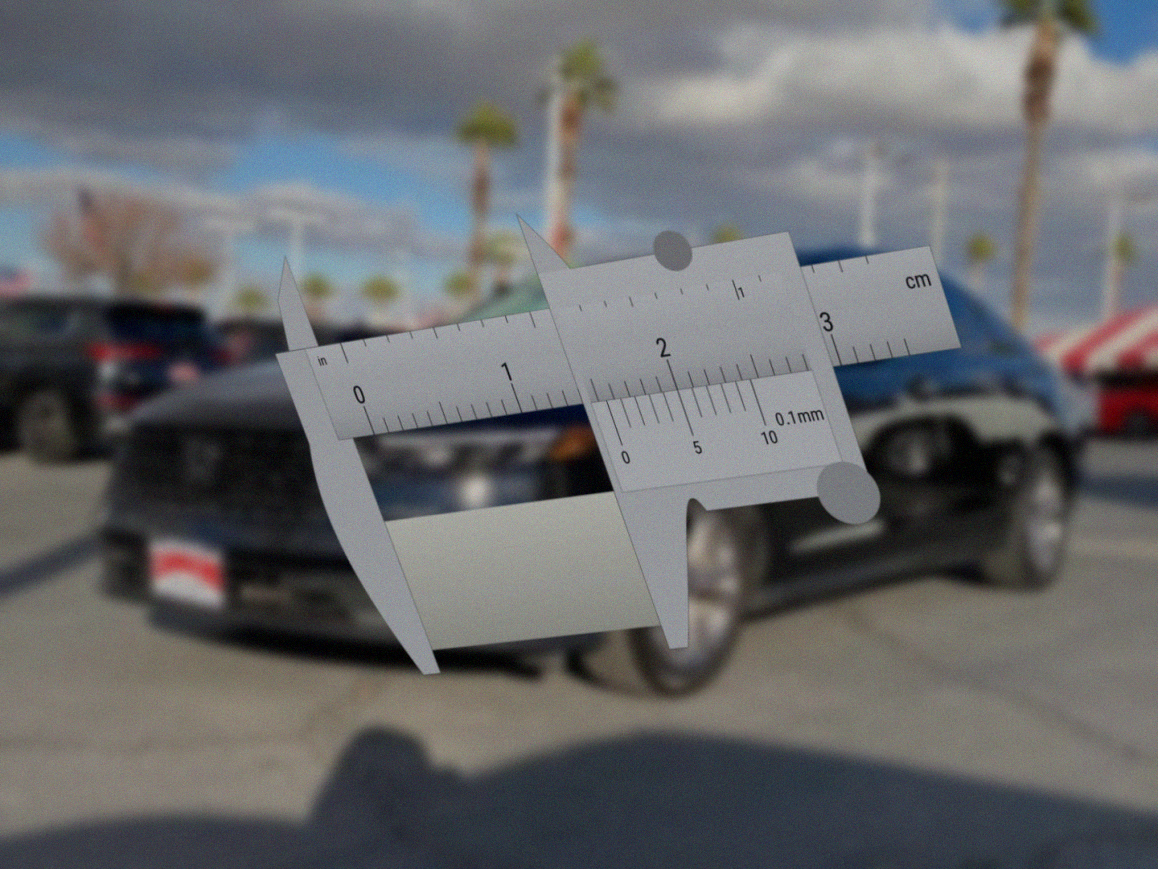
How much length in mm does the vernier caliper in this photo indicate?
15.5 mm
